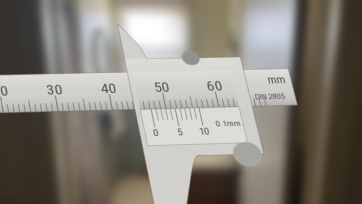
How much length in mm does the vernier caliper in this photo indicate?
47.2 mm
